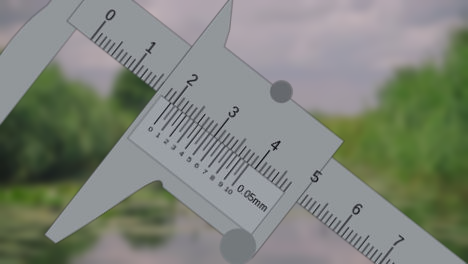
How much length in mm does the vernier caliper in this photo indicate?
19.5 mm
